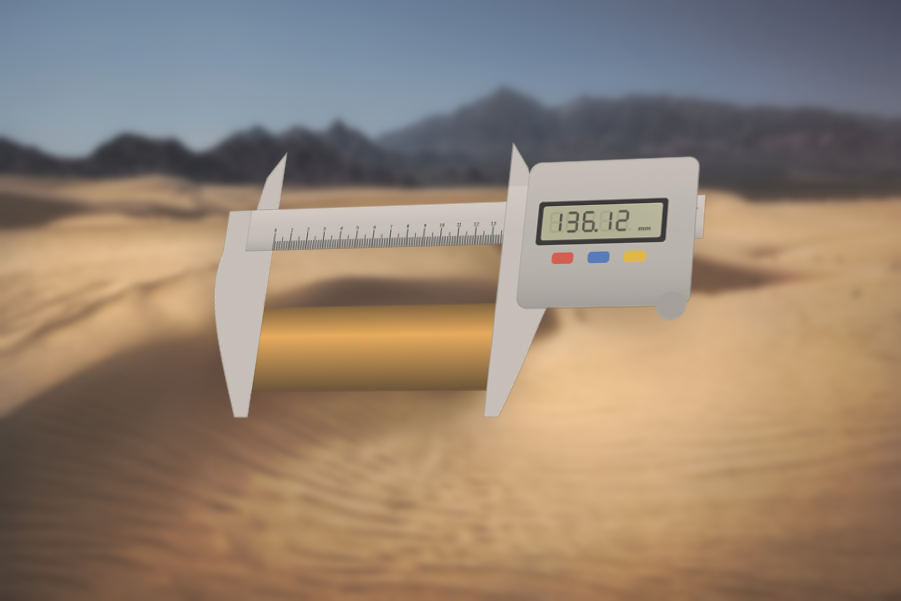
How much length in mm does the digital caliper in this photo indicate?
136.12 mm
